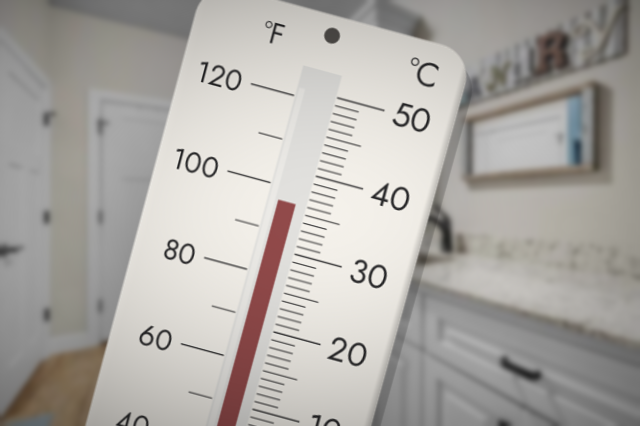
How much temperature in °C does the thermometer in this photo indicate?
36 °C
